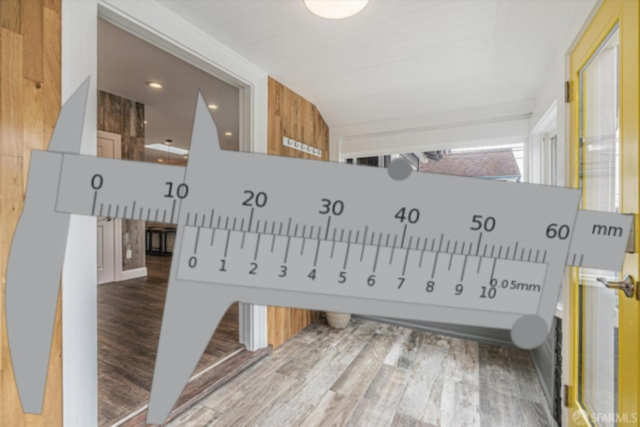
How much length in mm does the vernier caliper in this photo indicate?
13.6 mm
